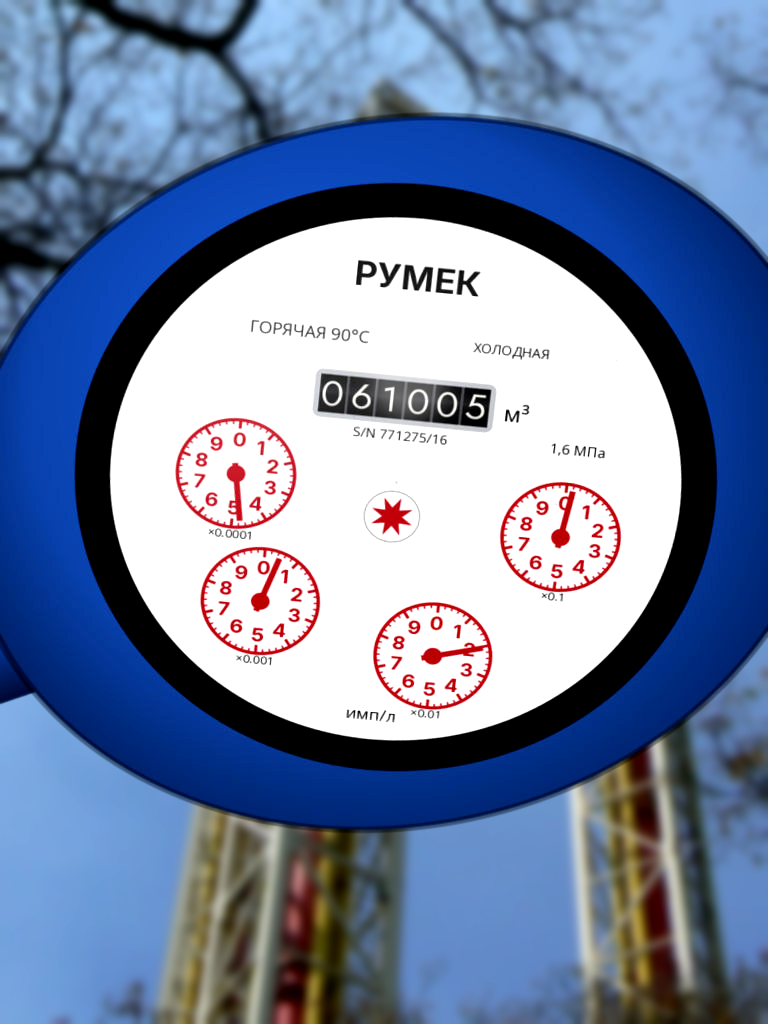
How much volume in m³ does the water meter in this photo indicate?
61005.0204 m³
